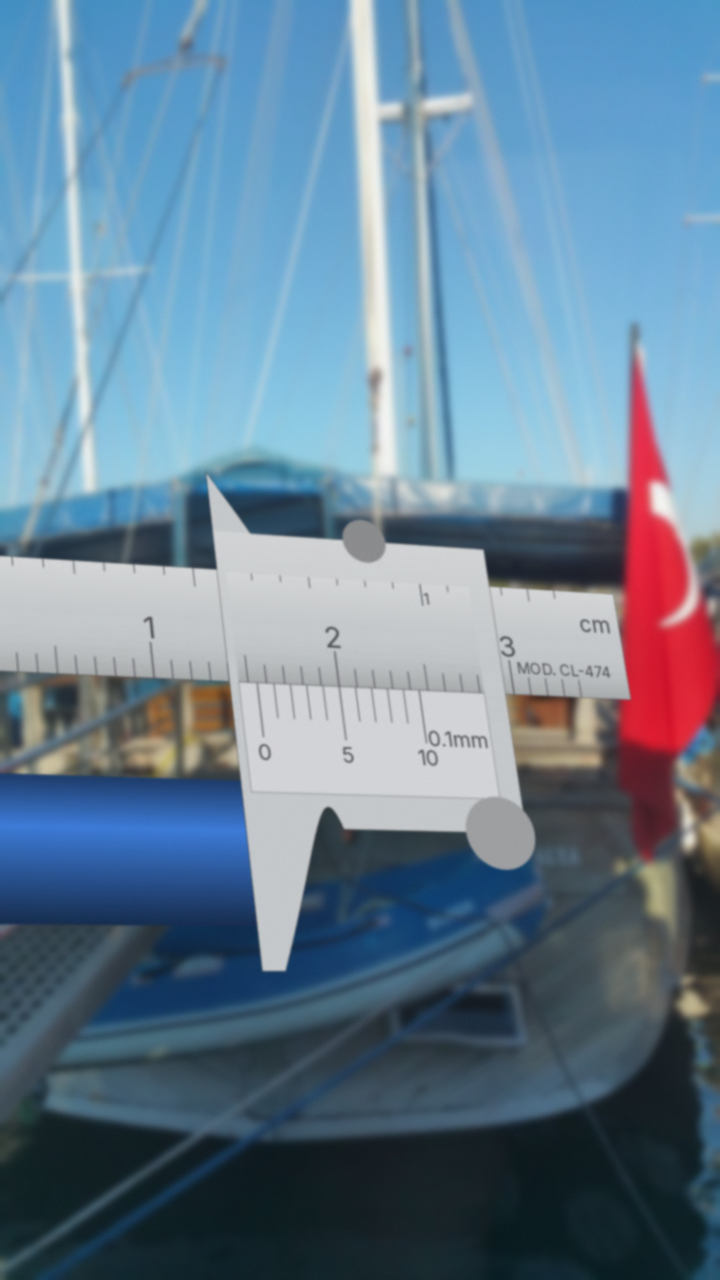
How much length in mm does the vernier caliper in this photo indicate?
15.5 mm
